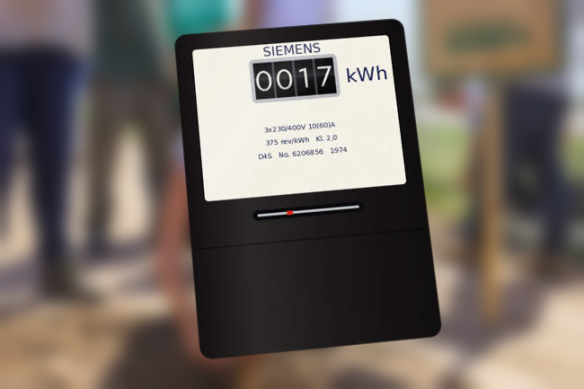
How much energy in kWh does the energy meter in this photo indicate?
17 kWh
